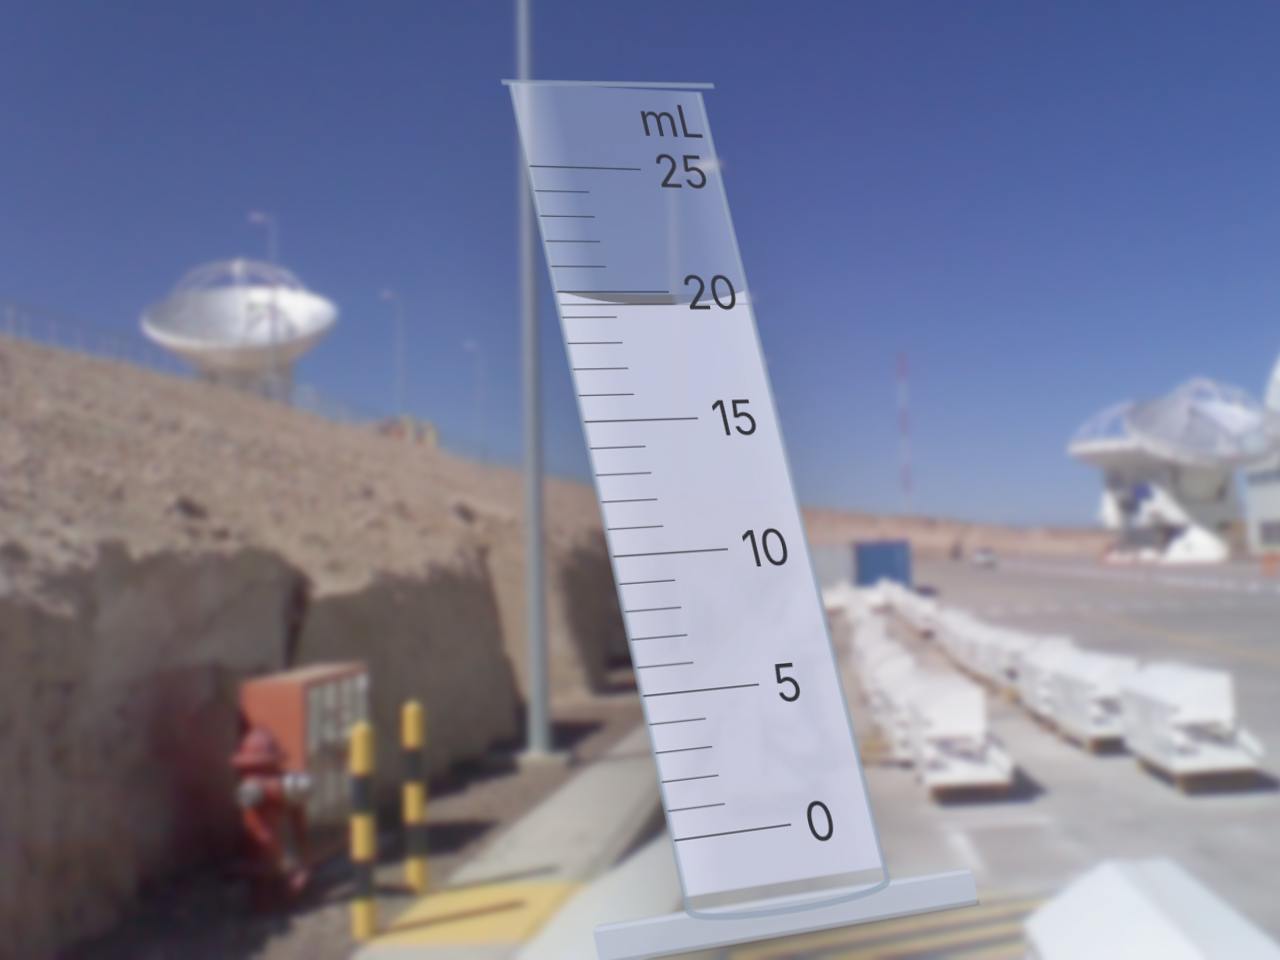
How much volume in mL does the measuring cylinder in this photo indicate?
19.5 mL
